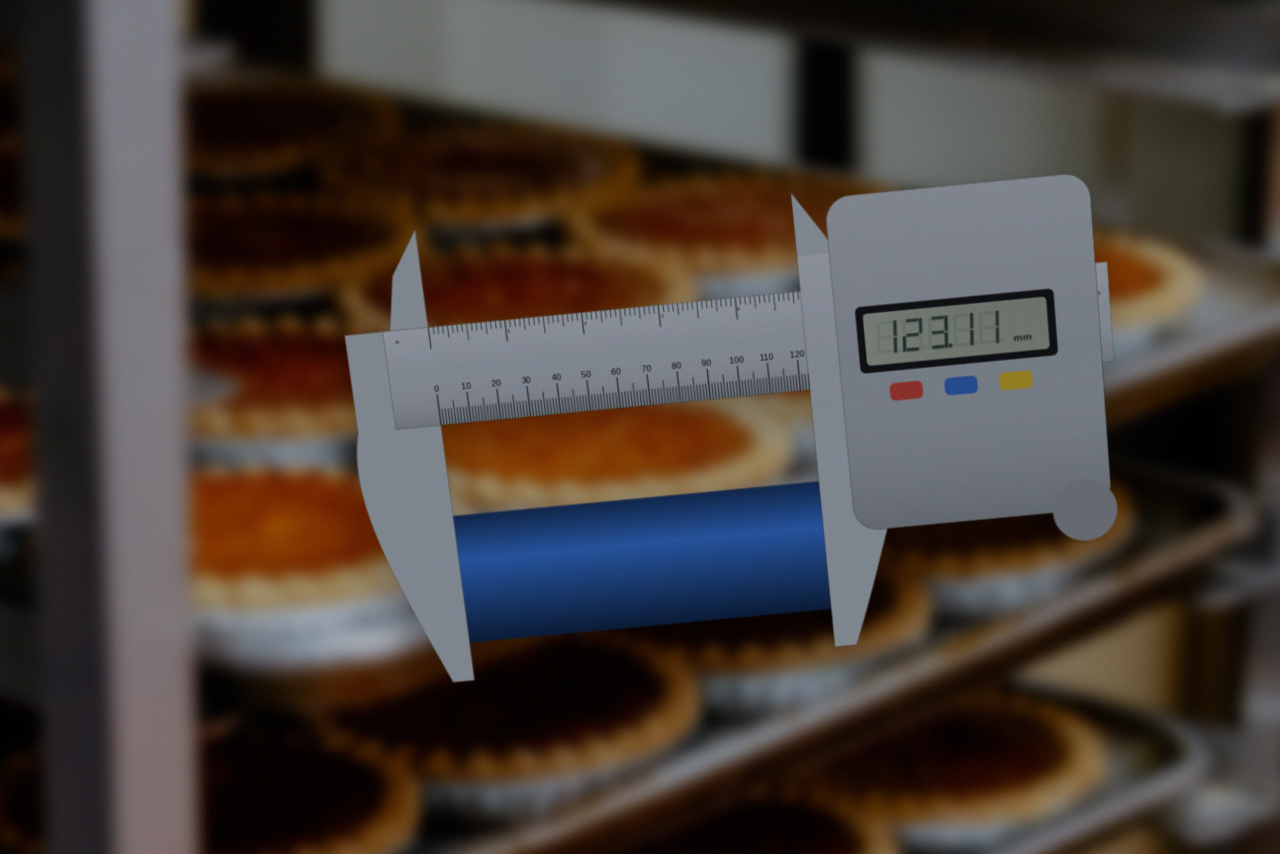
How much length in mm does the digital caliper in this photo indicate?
123.11 mm
